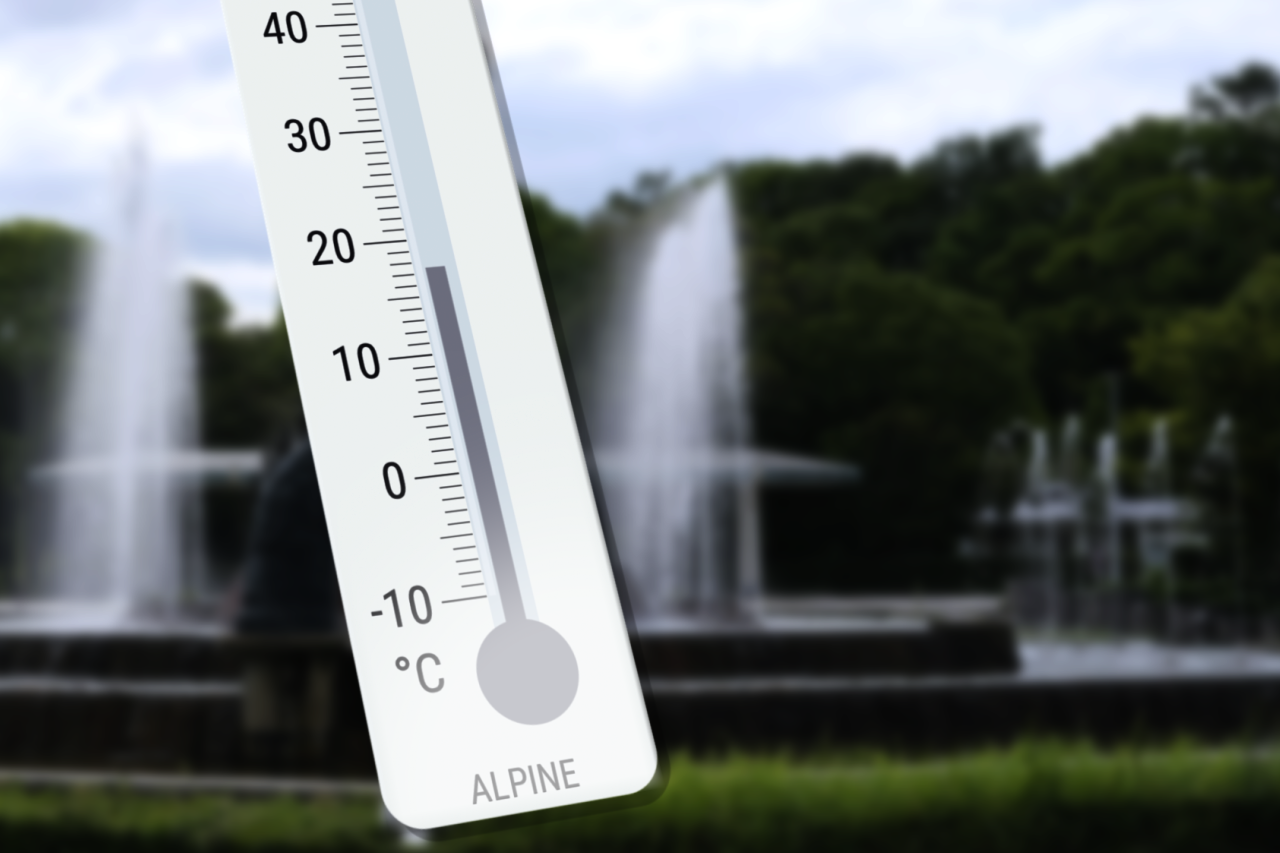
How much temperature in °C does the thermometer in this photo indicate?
17.5 °C
